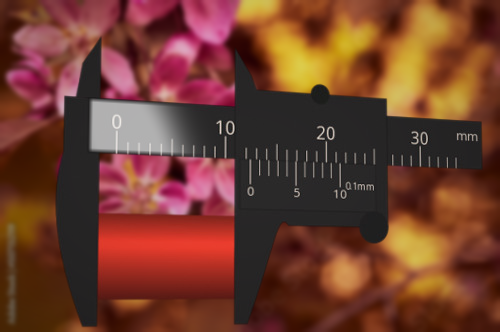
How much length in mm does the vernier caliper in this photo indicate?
12.4 mm
